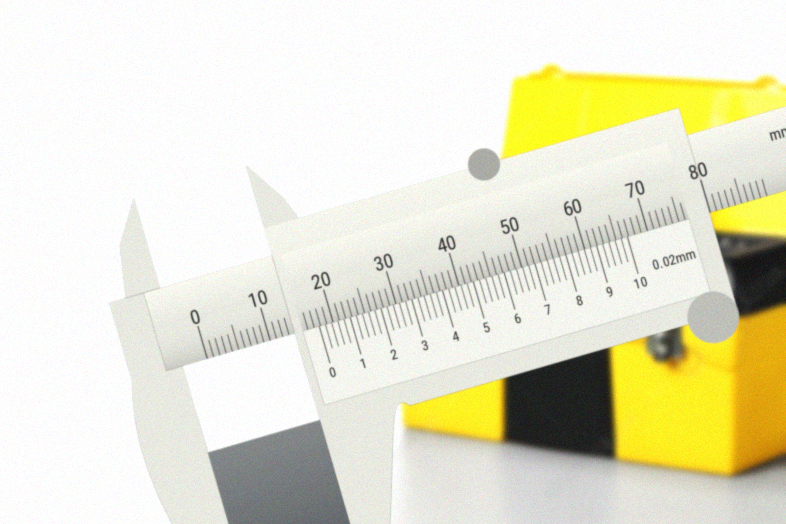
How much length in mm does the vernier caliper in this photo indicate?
17.8 mm
